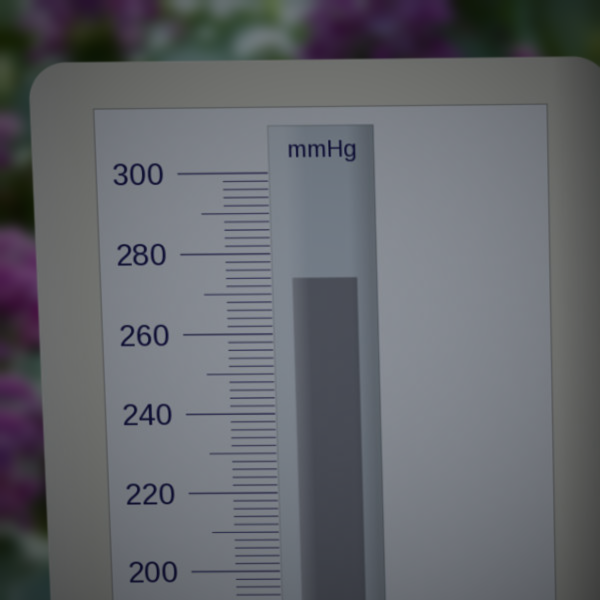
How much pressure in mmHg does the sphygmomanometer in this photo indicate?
274 mmHg
